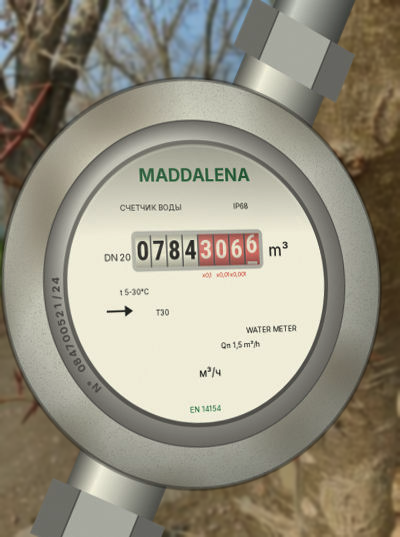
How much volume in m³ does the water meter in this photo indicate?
784.3066 m³
